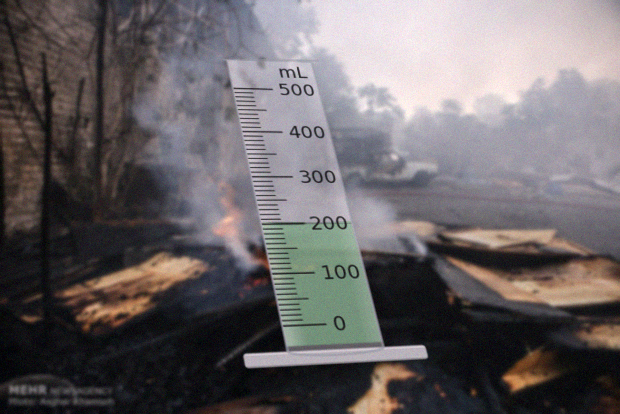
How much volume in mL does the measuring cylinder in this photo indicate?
200 mL
